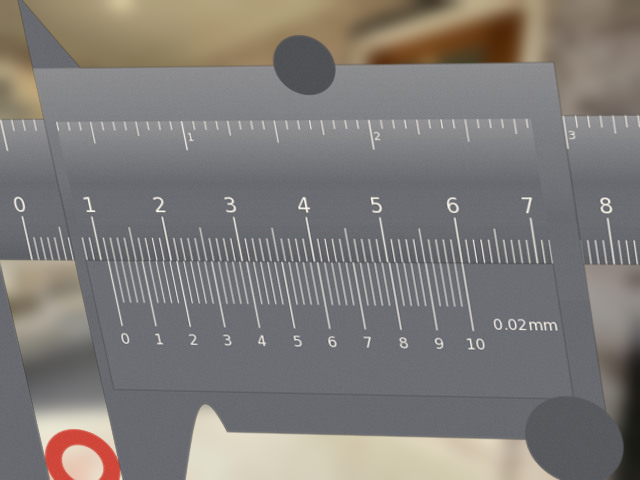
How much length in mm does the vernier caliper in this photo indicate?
11.0 mm
